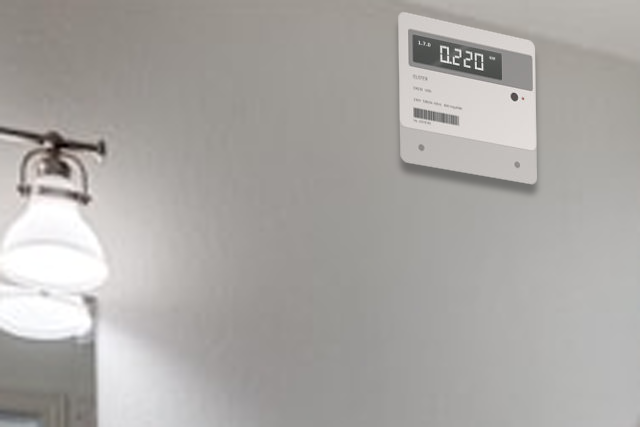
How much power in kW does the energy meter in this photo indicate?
0.220 kW
